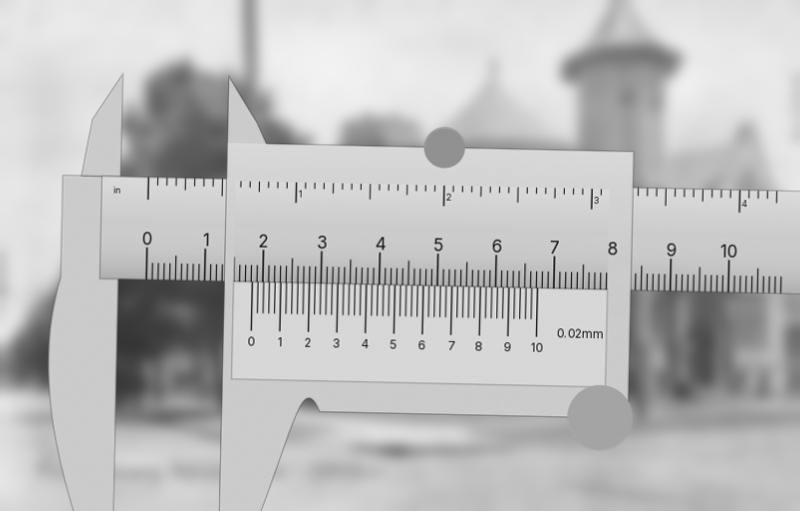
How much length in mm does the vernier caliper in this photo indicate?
18.2 mm
